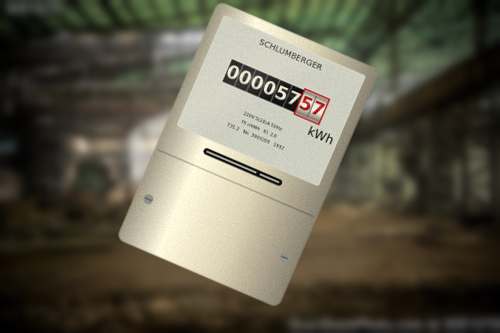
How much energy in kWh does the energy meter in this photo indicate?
57.57 kWh
